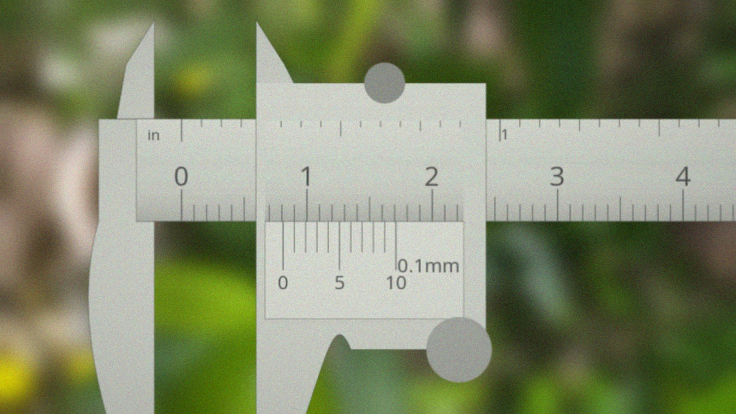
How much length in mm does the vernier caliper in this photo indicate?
8.1 mm
